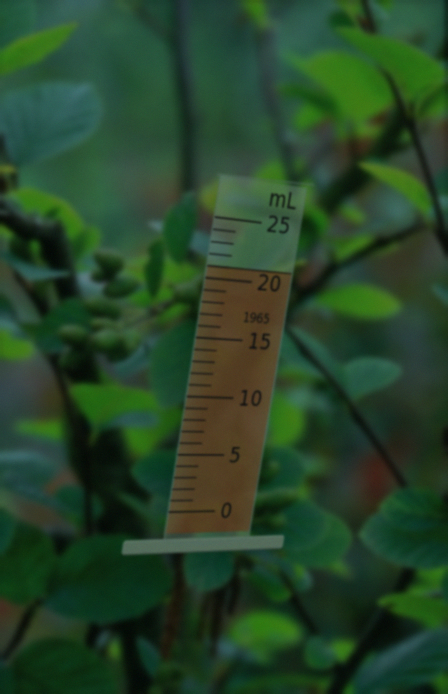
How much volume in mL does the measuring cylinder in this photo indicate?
21 mL
